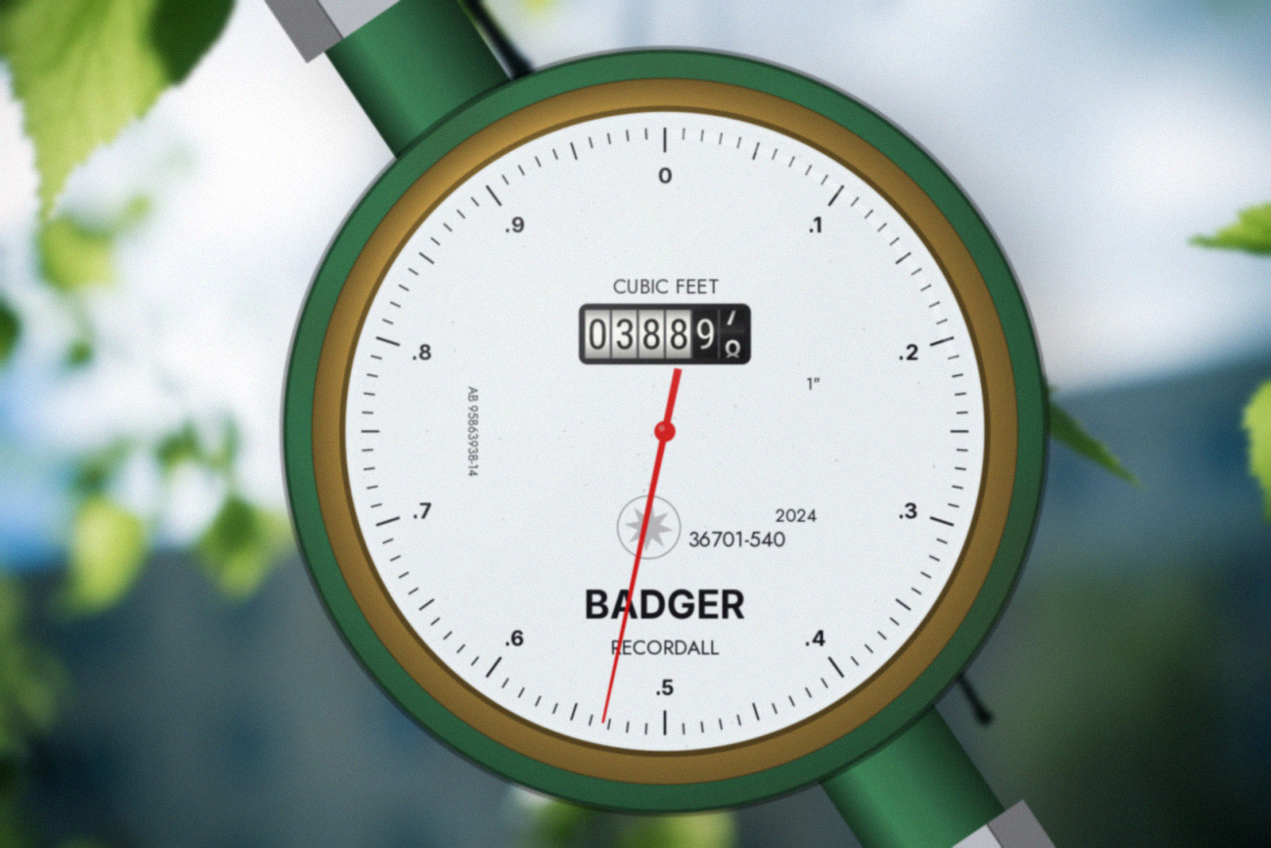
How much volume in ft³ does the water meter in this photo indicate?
38897.53 ft³
